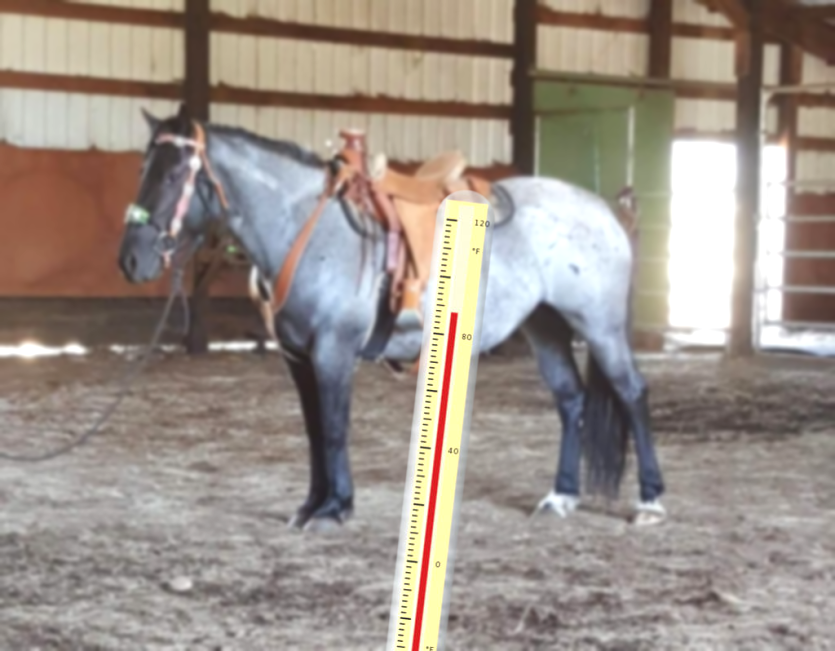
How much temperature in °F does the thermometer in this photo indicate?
88 °F
